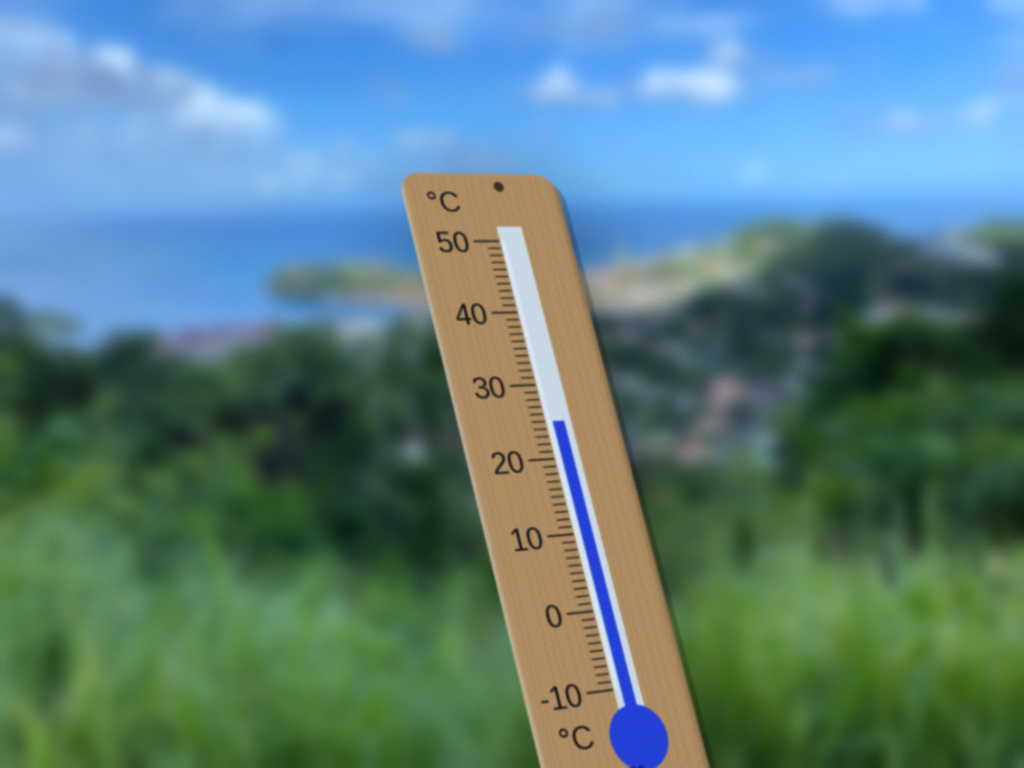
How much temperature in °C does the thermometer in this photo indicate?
25 °C
